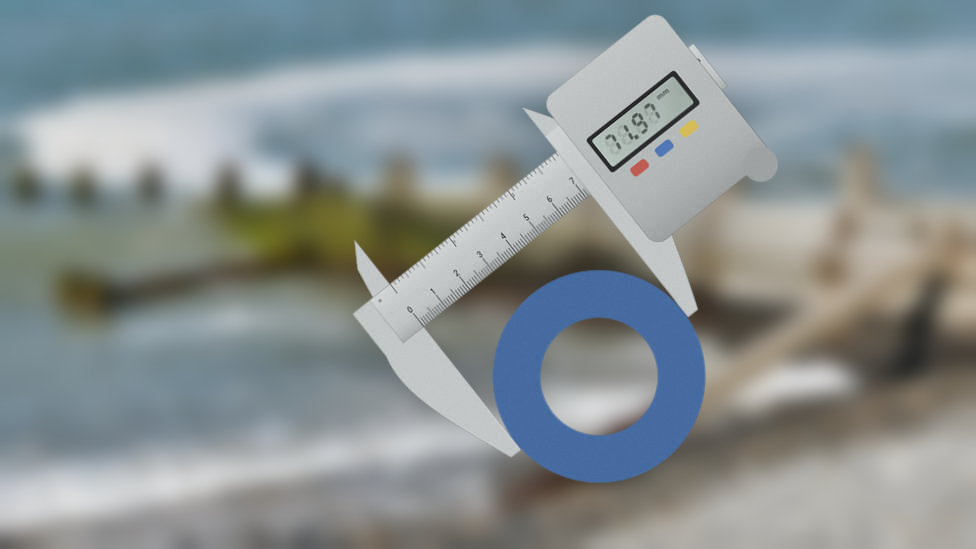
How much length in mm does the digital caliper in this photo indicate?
71.97 mm
